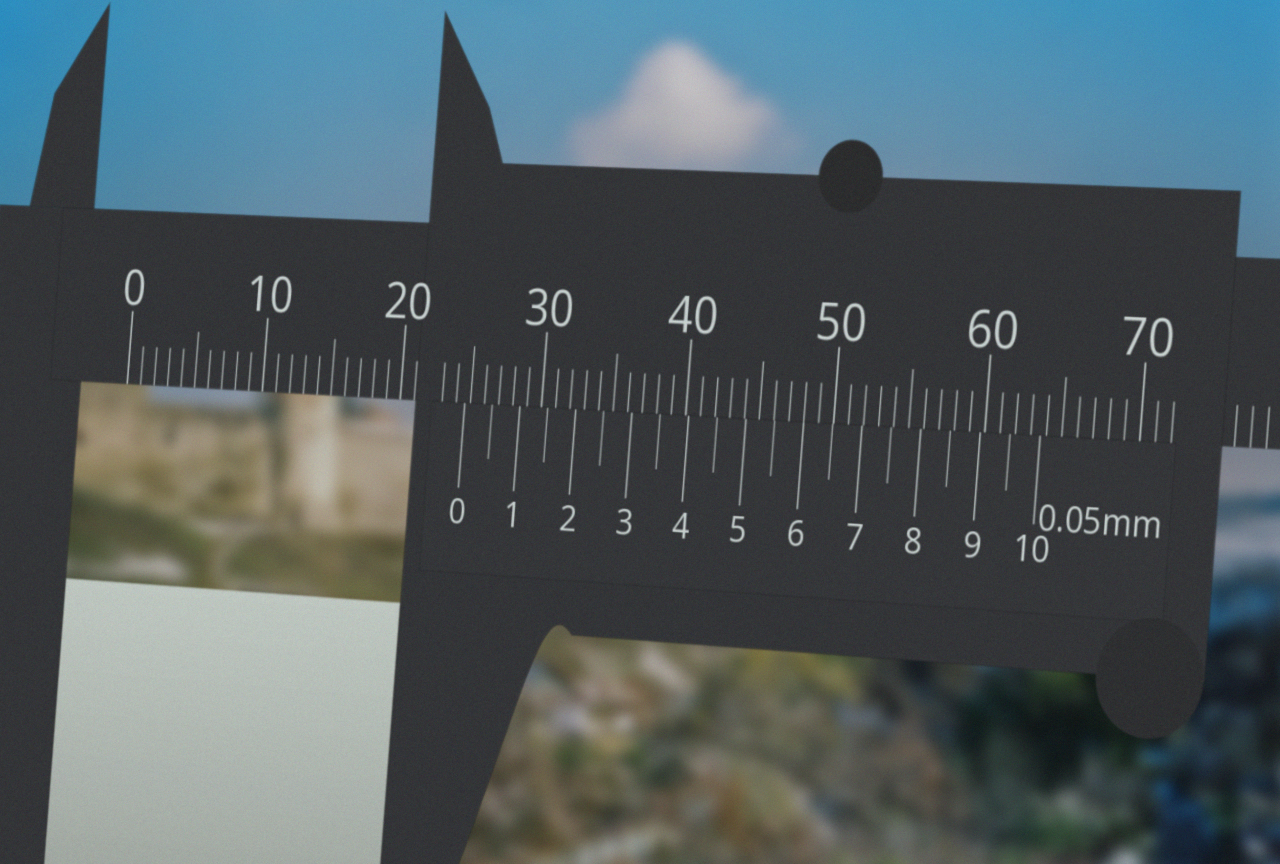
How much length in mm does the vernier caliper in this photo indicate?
24.6 mm
